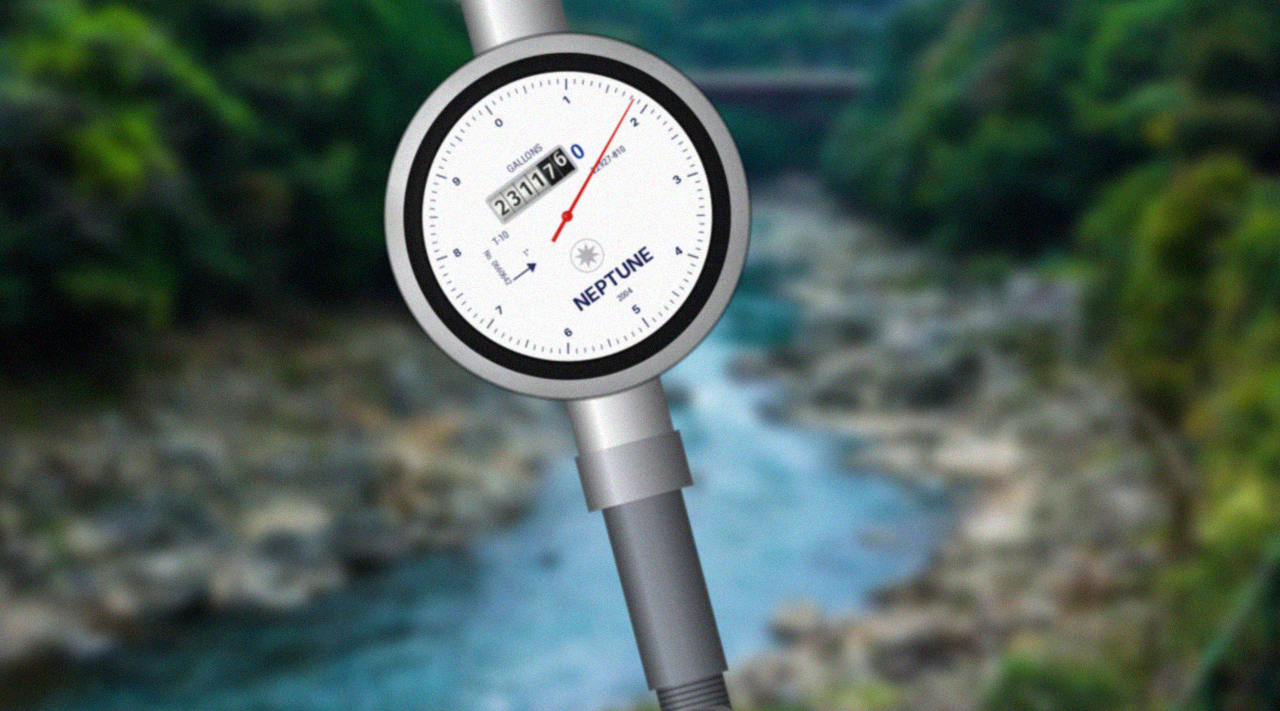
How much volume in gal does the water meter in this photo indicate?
2311761.8 gal
